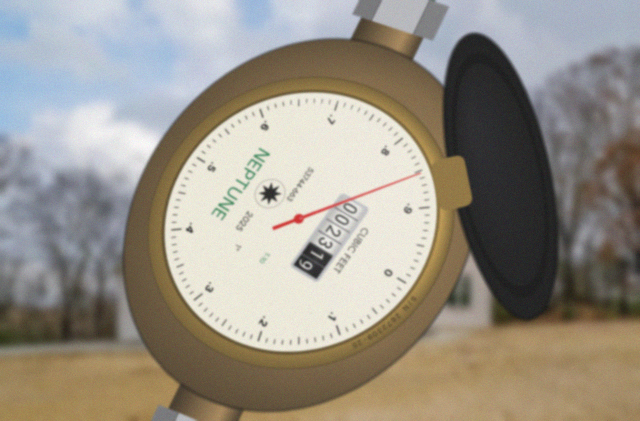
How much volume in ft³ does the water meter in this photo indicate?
2318.85 ft³
